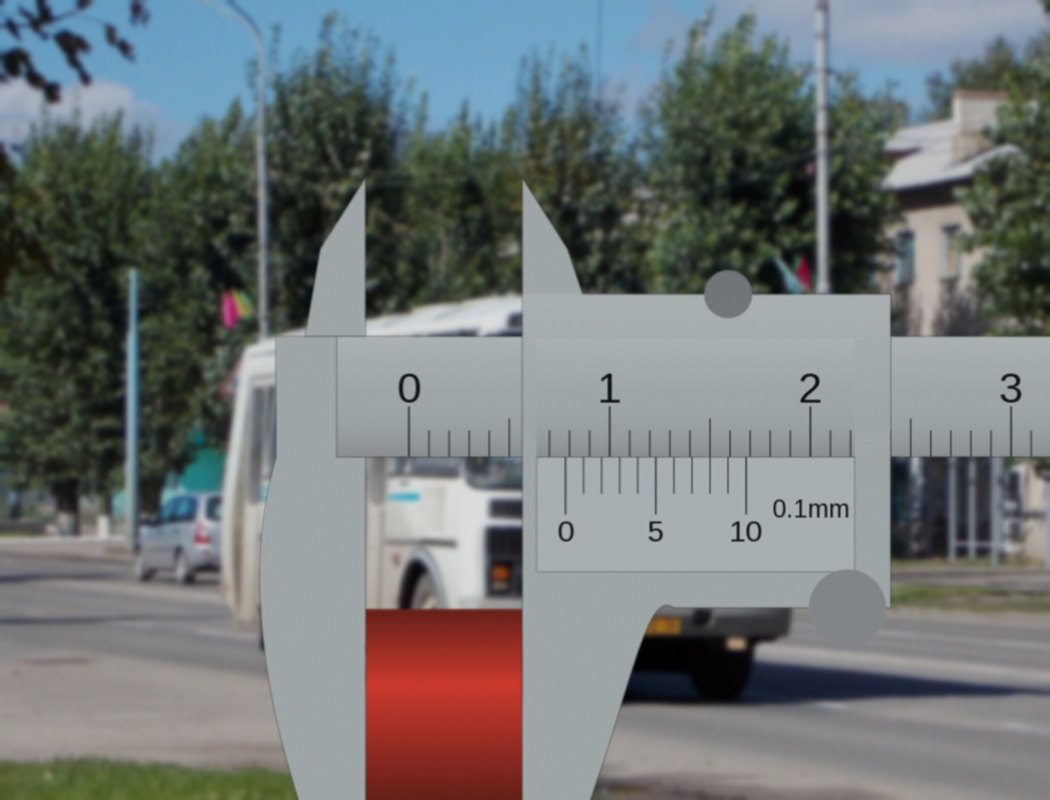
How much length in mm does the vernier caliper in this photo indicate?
7.8 mm
